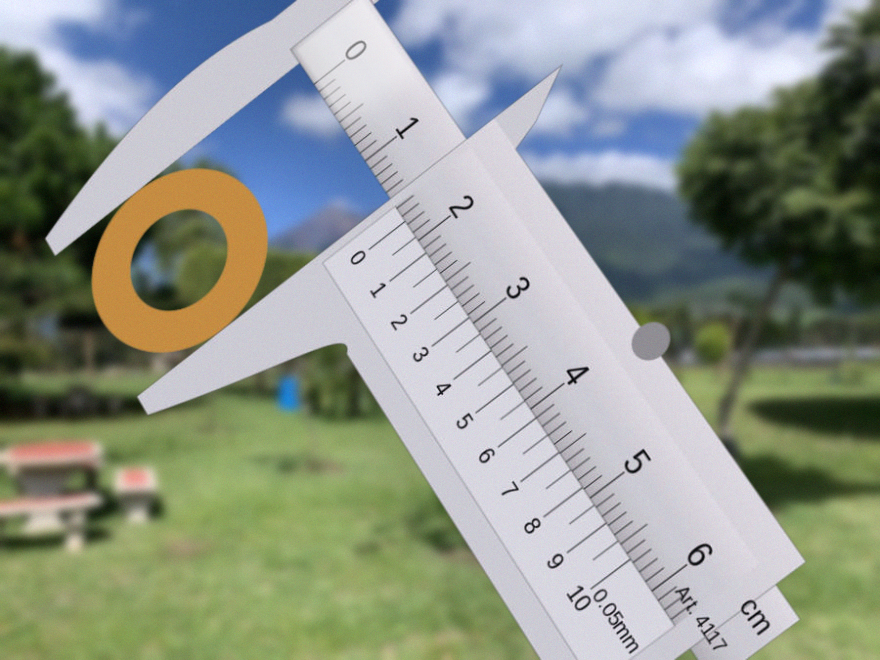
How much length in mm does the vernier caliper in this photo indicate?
17.6 mm
